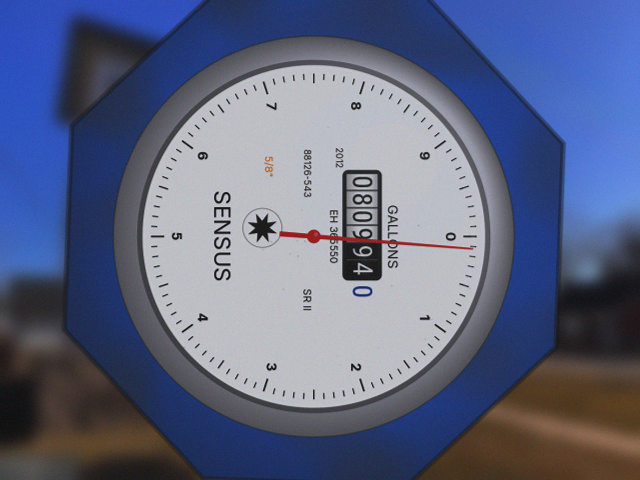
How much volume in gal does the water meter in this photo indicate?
809940.1 gal
